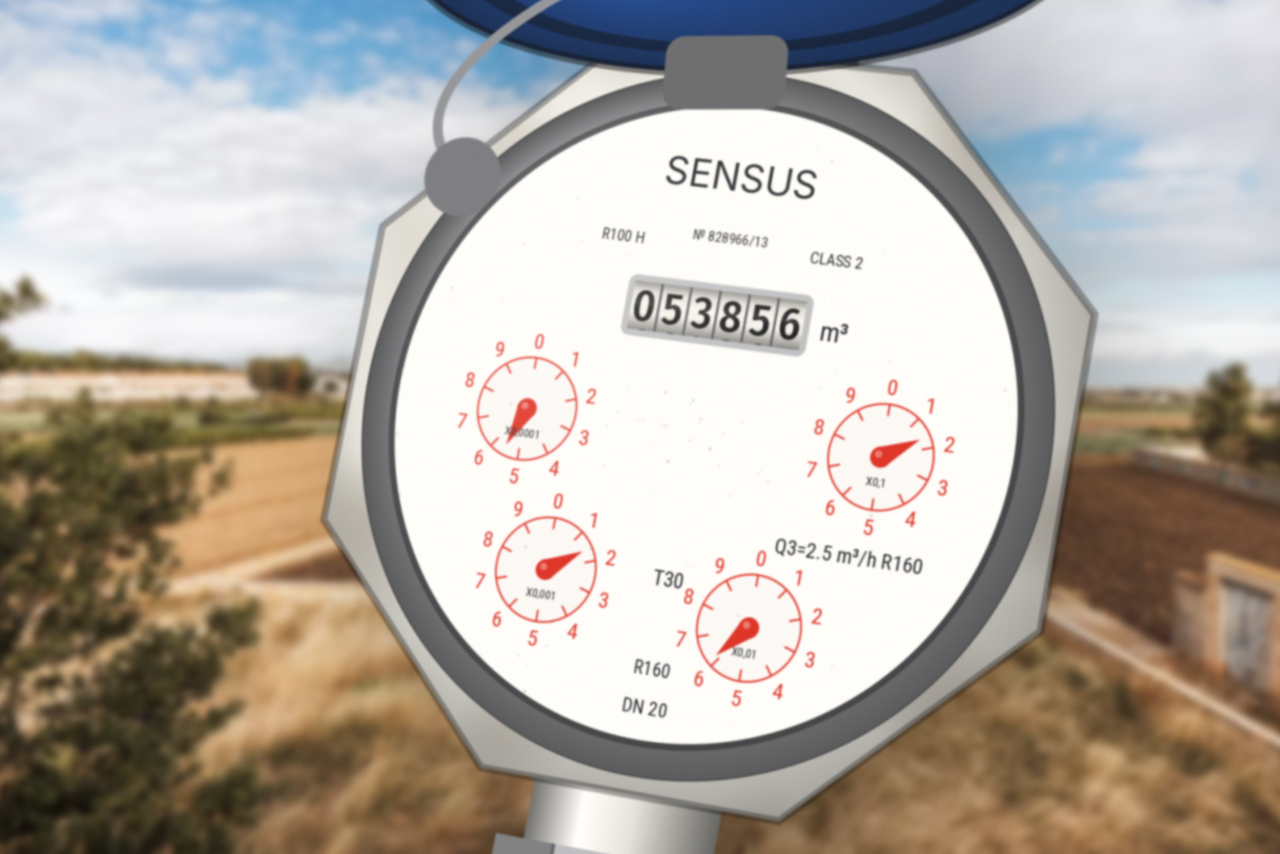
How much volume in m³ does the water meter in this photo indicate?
53856.1615 m³
